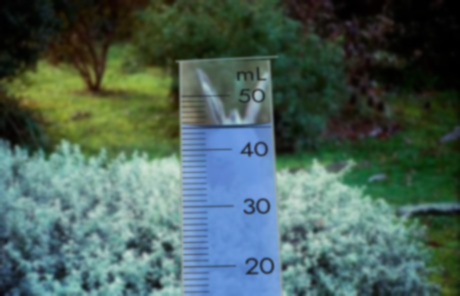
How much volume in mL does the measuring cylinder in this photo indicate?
44 mL
